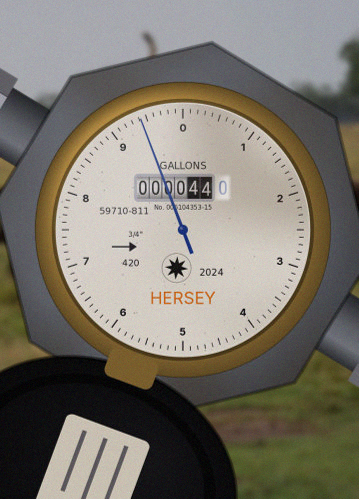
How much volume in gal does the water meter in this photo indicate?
439.4 gal
